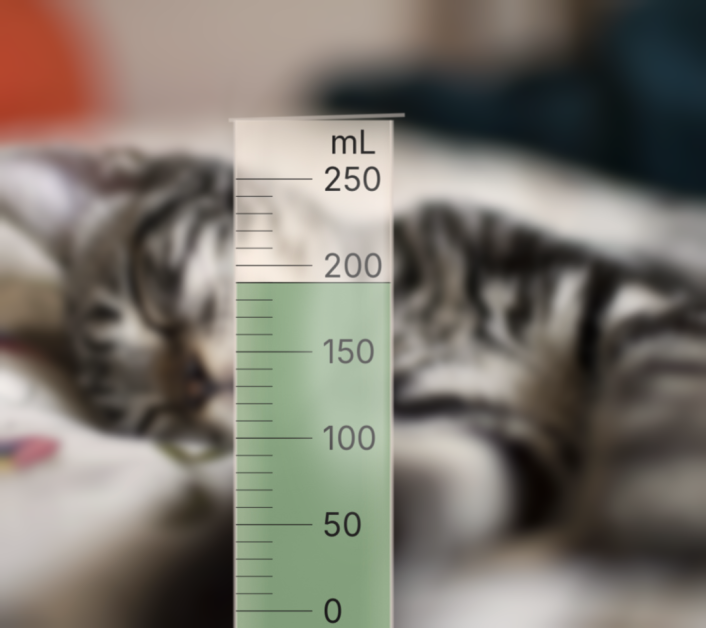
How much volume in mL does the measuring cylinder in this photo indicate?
190 mL
